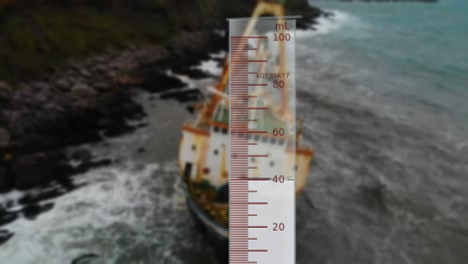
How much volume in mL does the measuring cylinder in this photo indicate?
40 mL
